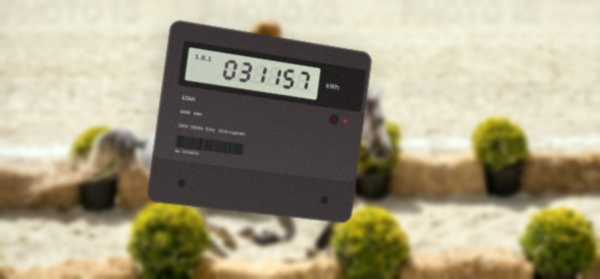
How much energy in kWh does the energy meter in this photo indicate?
31157 kWh
